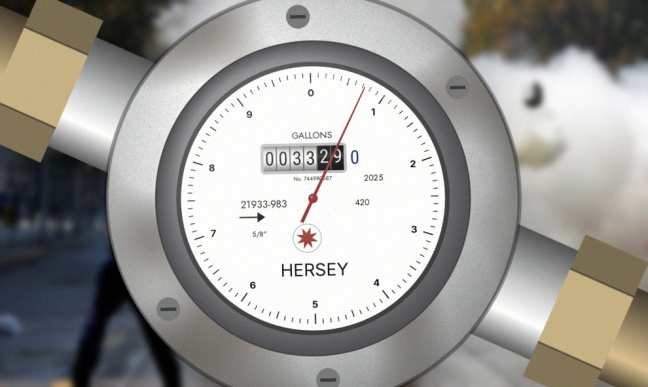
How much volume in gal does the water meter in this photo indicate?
33290.7 gal
